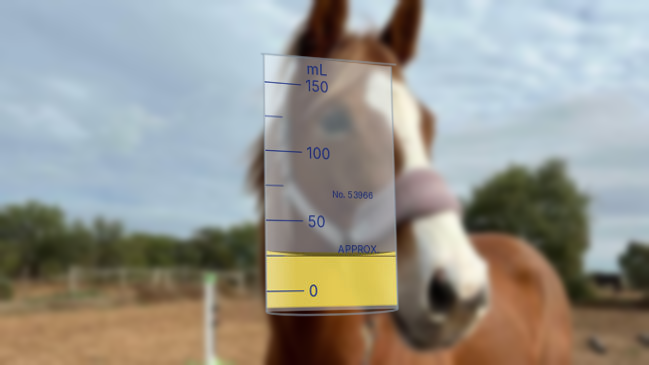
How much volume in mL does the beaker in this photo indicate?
25 mL
